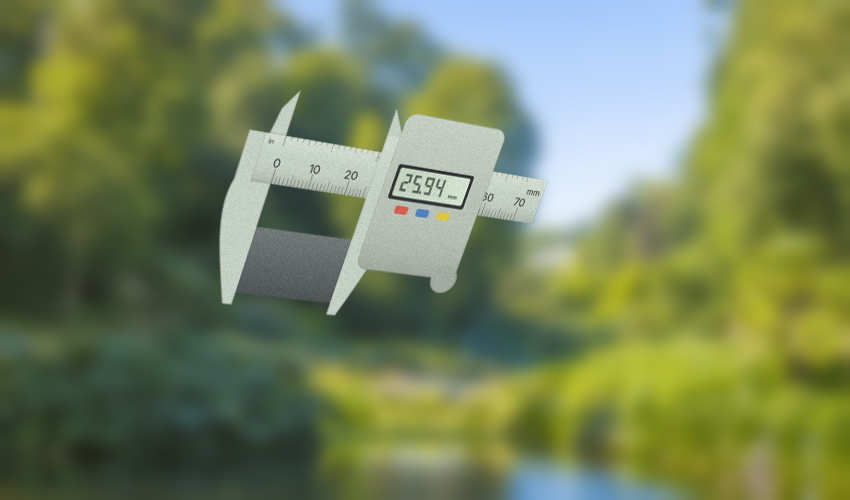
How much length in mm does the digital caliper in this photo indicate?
25.94 mm
